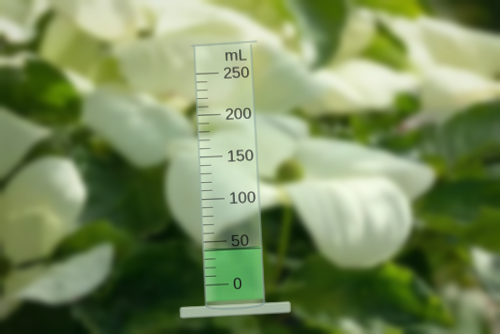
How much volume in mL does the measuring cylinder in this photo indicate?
40 mL
